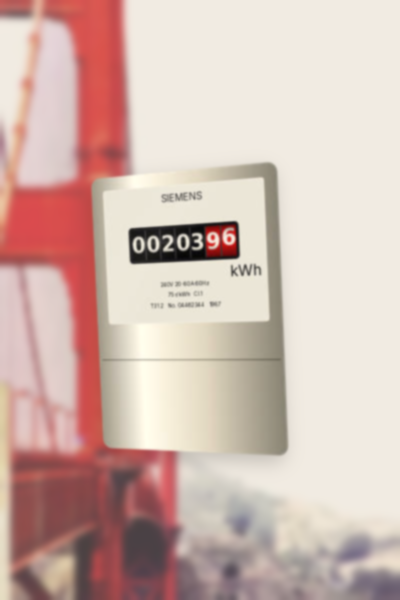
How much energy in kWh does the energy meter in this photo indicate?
203.96 kWh
